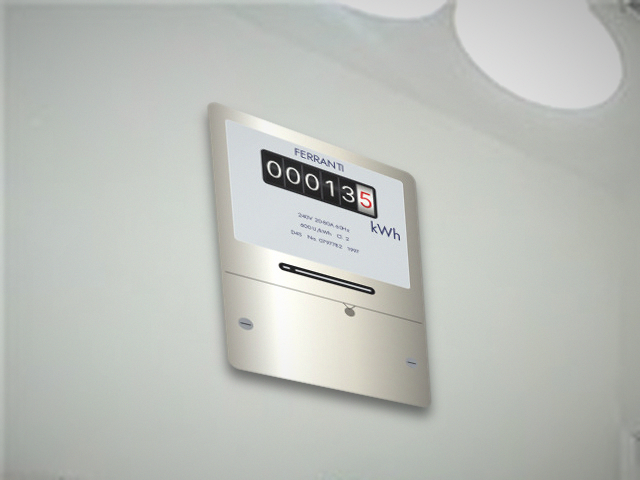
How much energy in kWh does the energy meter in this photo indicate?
13.5 kWh
